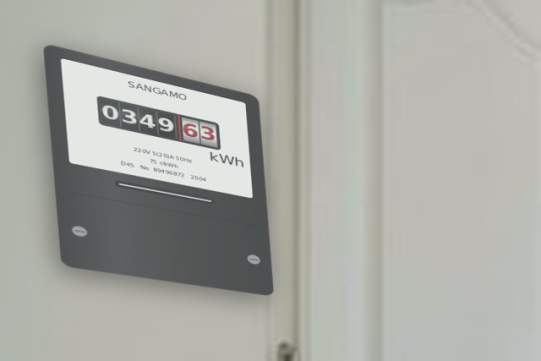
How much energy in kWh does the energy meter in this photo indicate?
349.63 kWh
